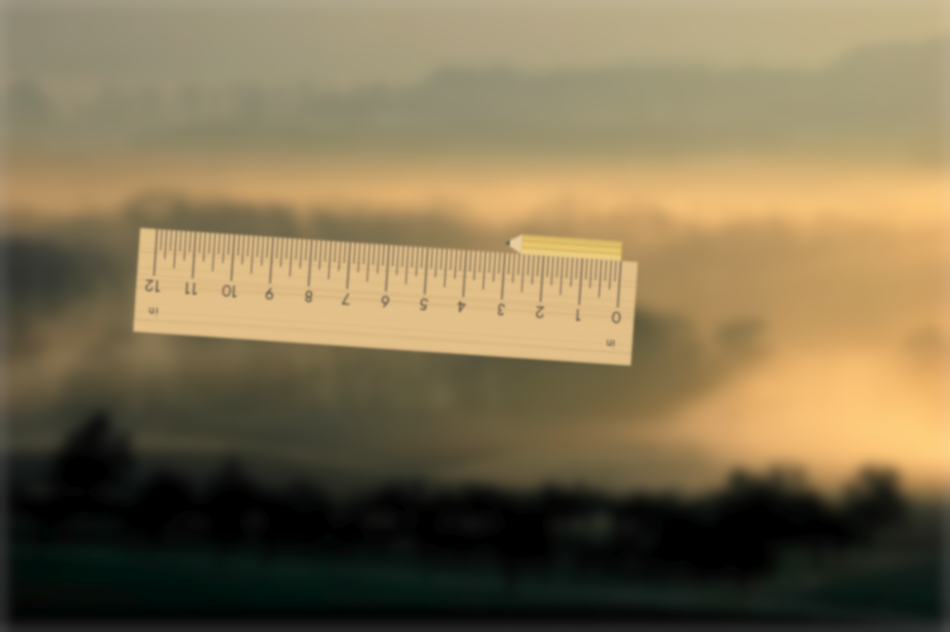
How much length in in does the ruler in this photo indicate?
3 in
